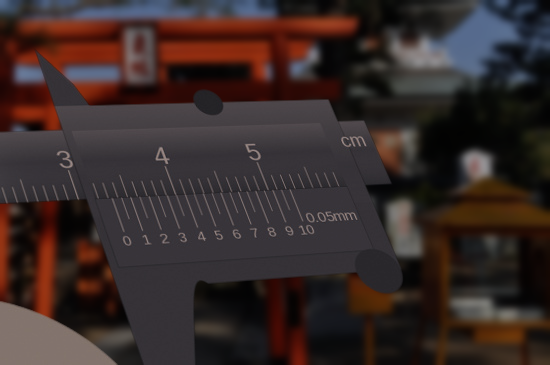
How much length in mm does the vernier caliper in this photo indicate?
33.4 mm
